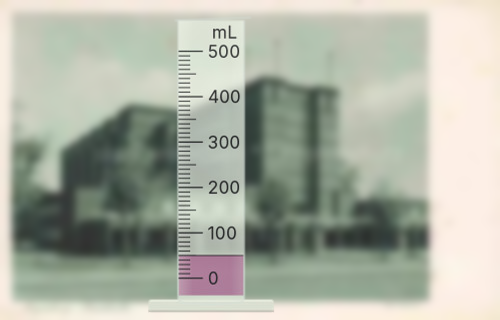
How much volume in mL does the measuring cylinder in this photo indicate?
50 mL
